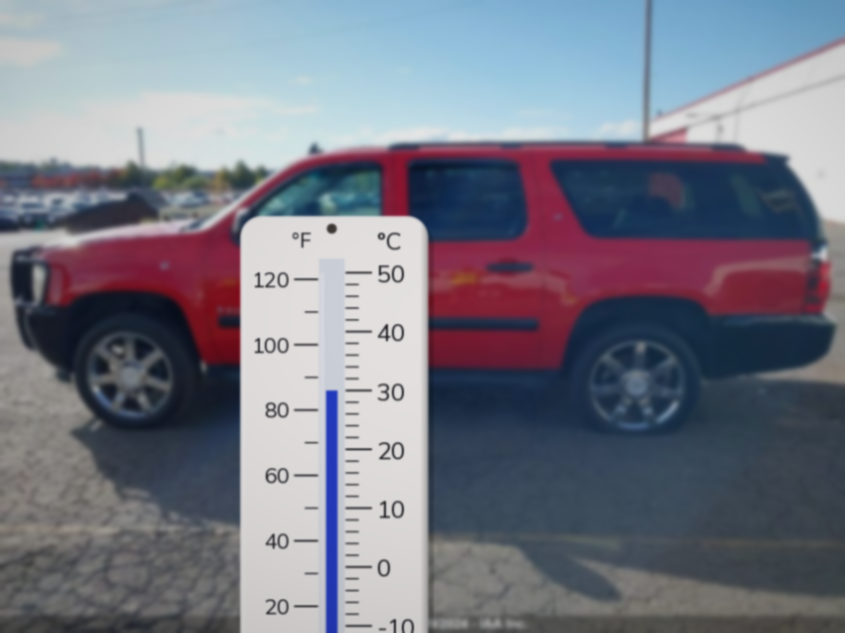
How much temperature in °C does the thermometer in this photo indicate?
30 °C
